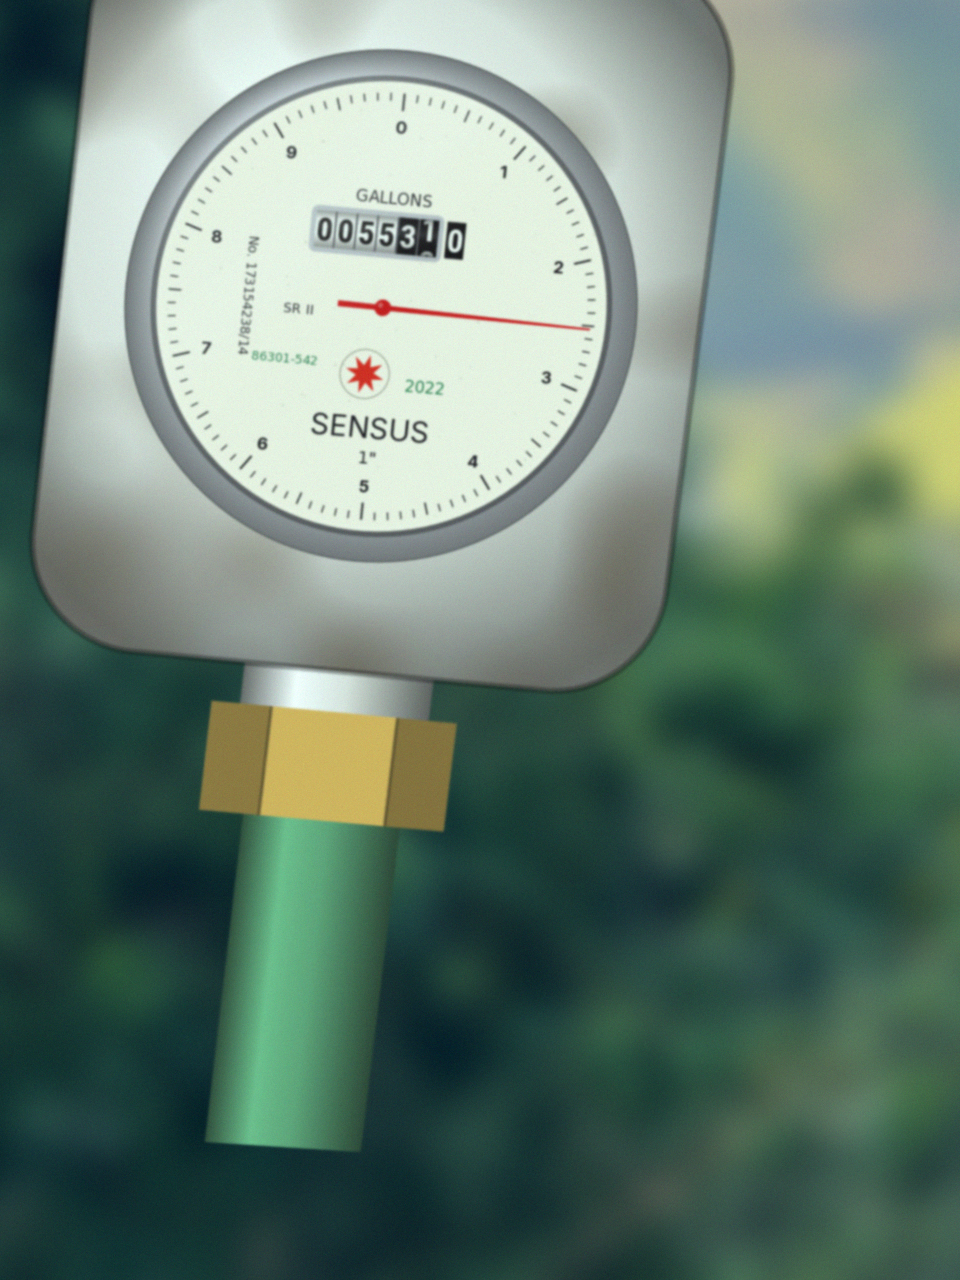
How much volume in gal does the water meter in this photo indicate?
55312.5 gal
